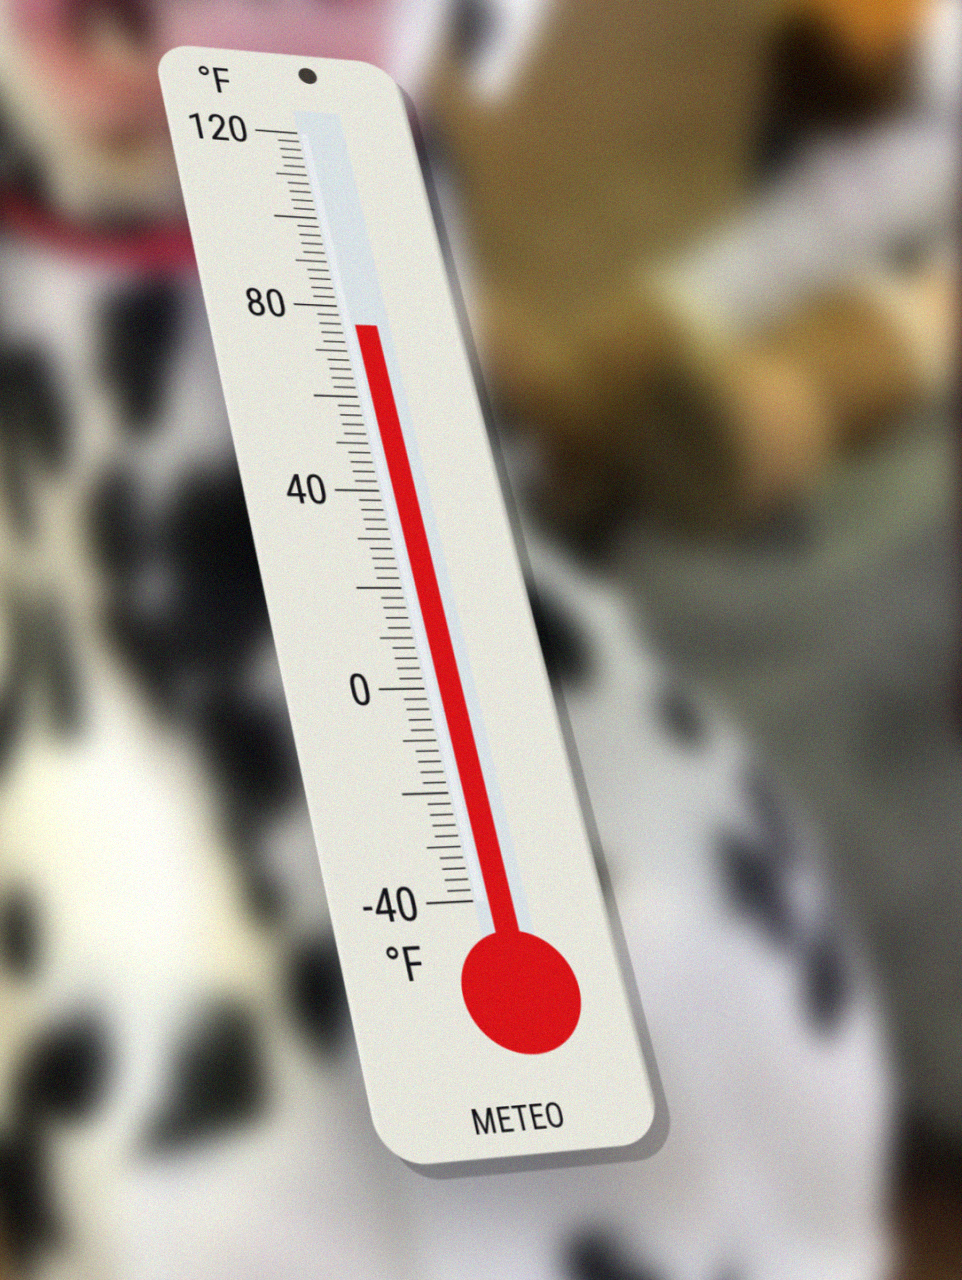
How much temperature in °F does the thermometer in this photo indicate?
76 °F
